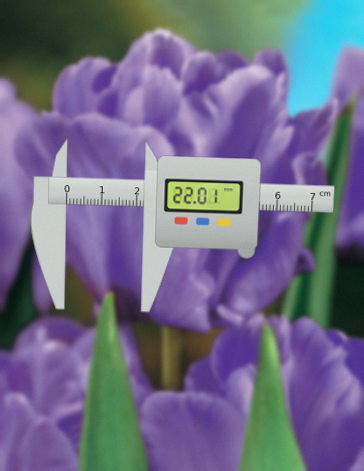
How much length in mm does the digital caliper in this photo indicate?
22.01 mm
